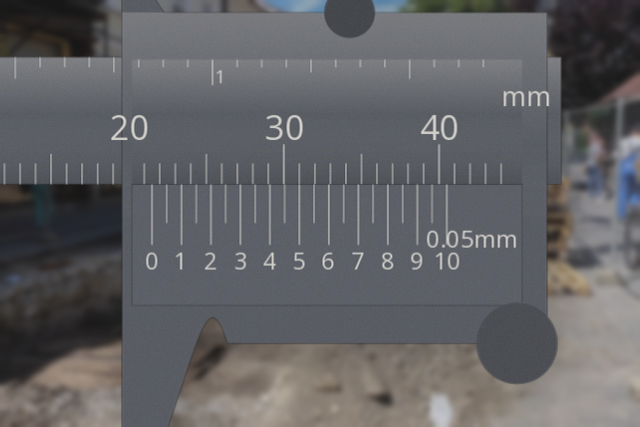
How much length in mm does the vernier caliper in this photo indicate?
21.5 mm
